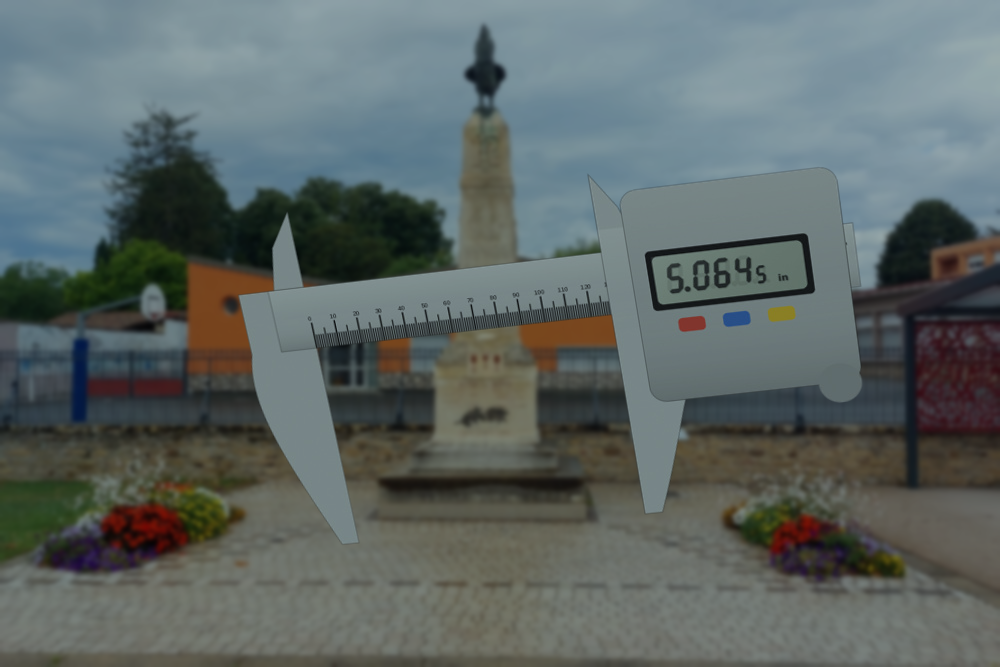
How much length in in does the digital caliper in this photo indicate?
5.0645 in
